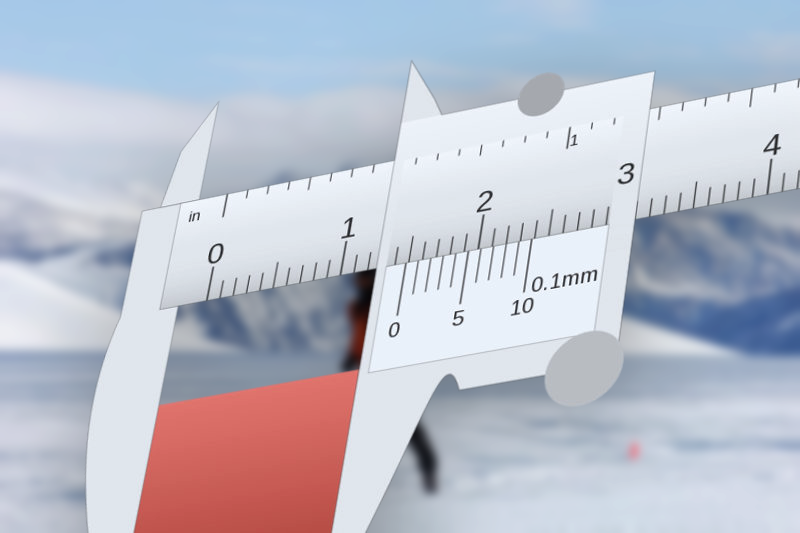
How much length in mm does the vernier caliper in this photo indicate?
14.8 mm
